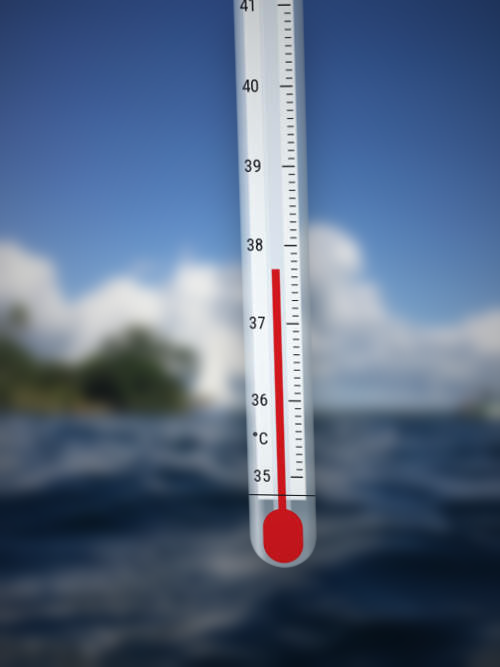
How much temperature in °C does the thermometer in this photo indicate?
37.7 °C
